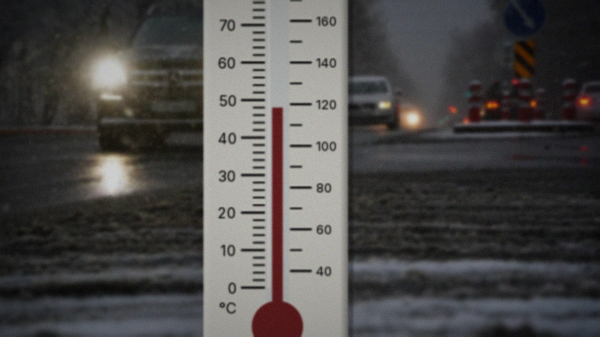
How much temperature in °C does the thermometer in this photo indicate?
48 °C
